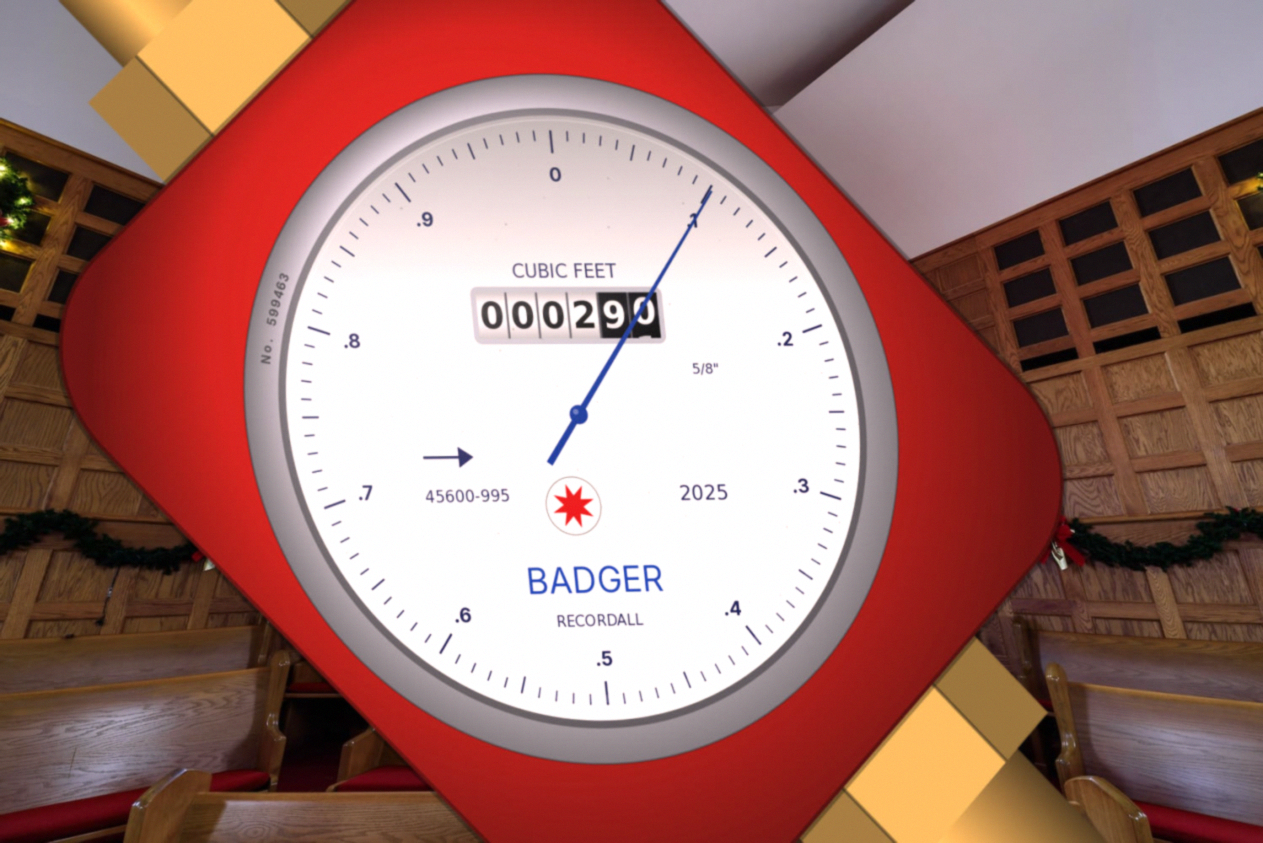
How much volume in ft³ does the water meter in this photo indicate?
290.10 ft³
